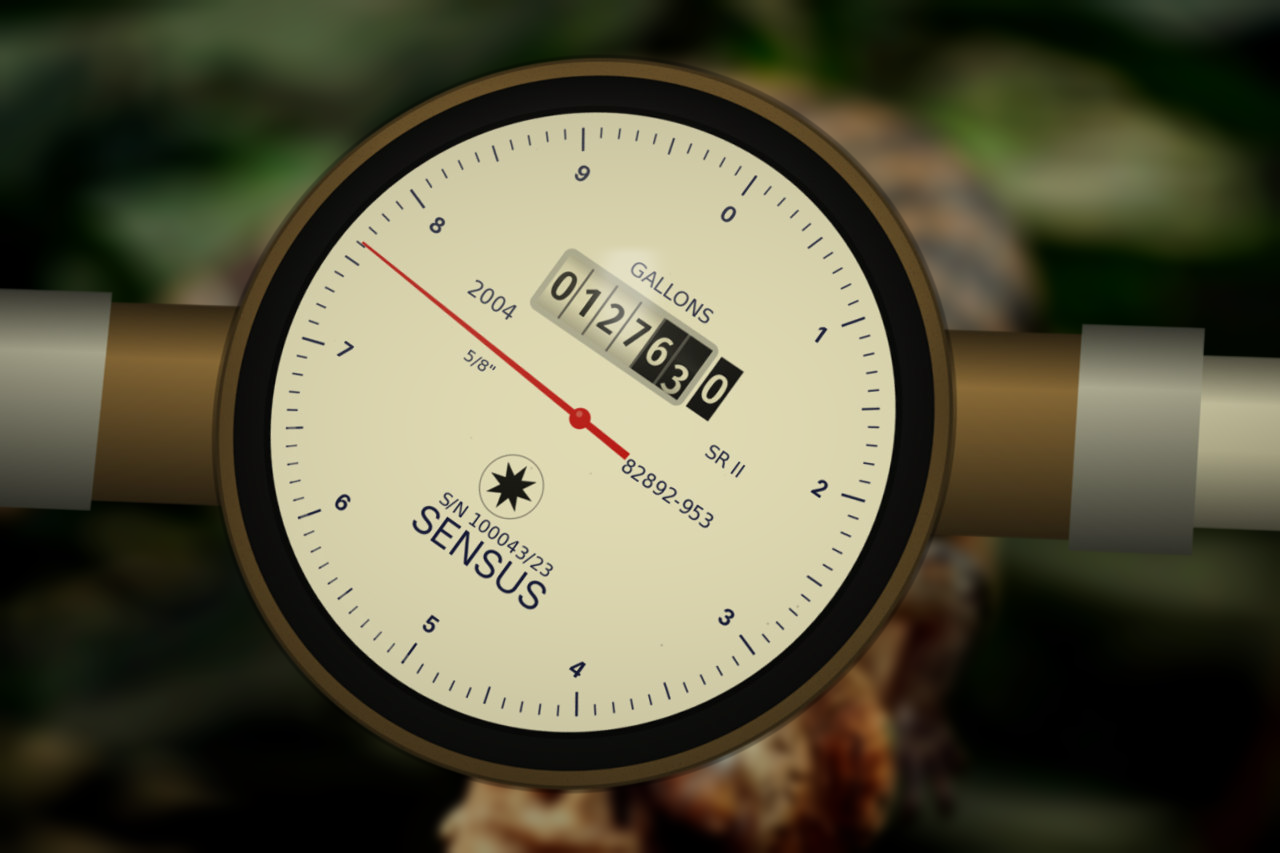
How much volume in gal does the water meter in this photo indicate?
127627.6 gal
